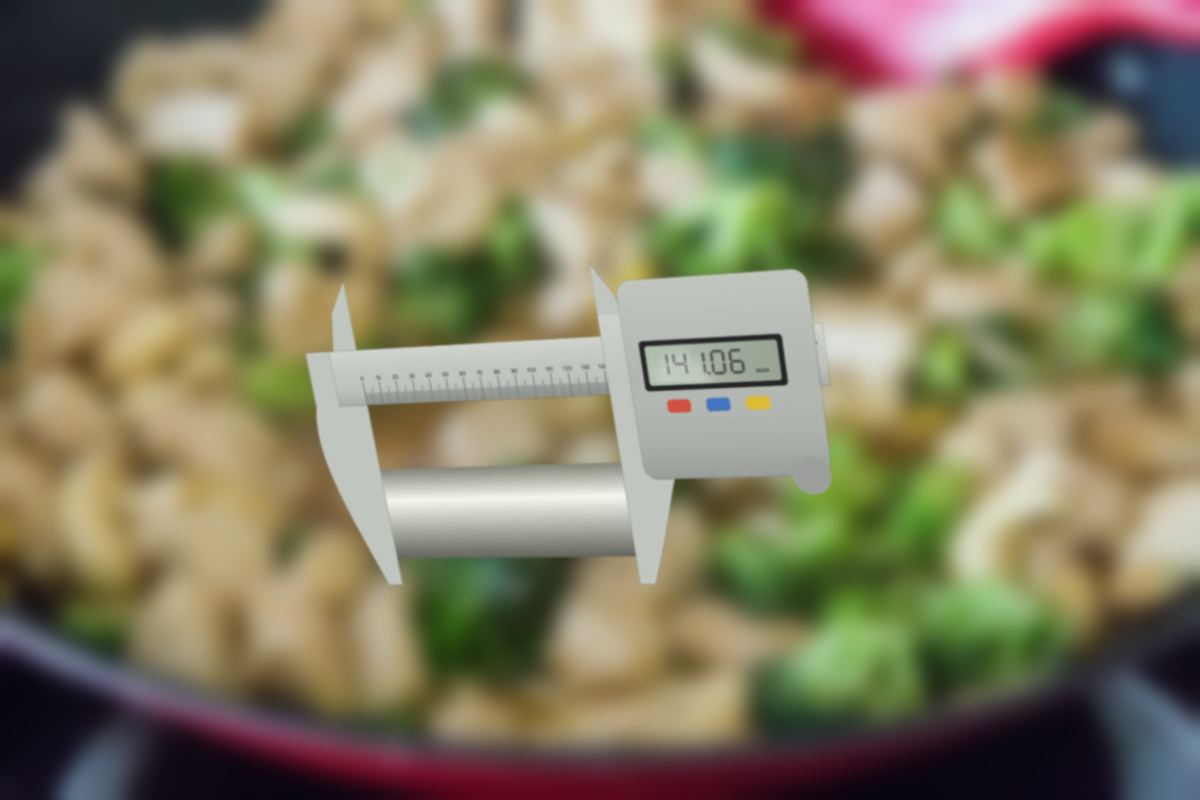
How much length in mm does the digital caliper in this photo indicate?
141.06 mm
